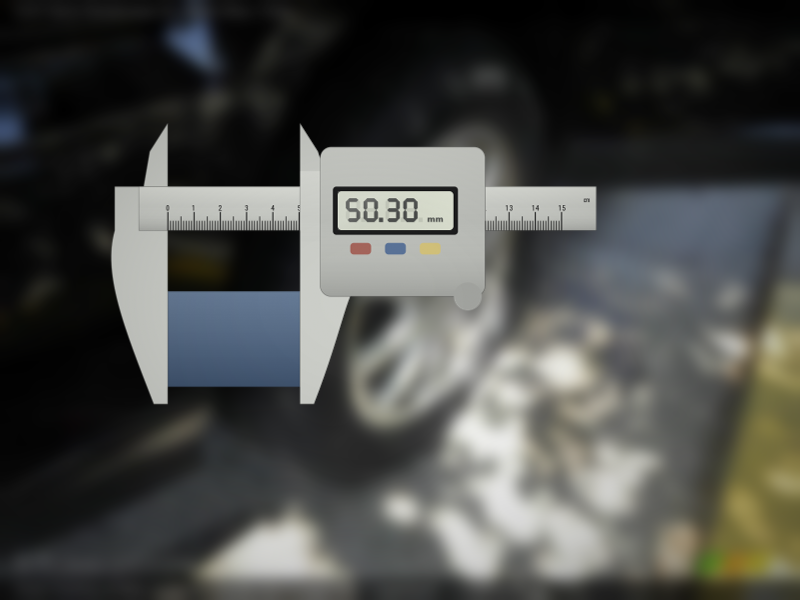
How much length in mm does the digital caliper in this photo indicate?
50.30 mm
